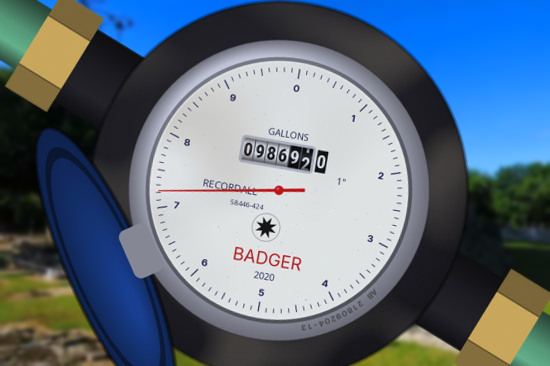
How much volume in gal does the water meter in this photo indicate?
986917.2 gal
